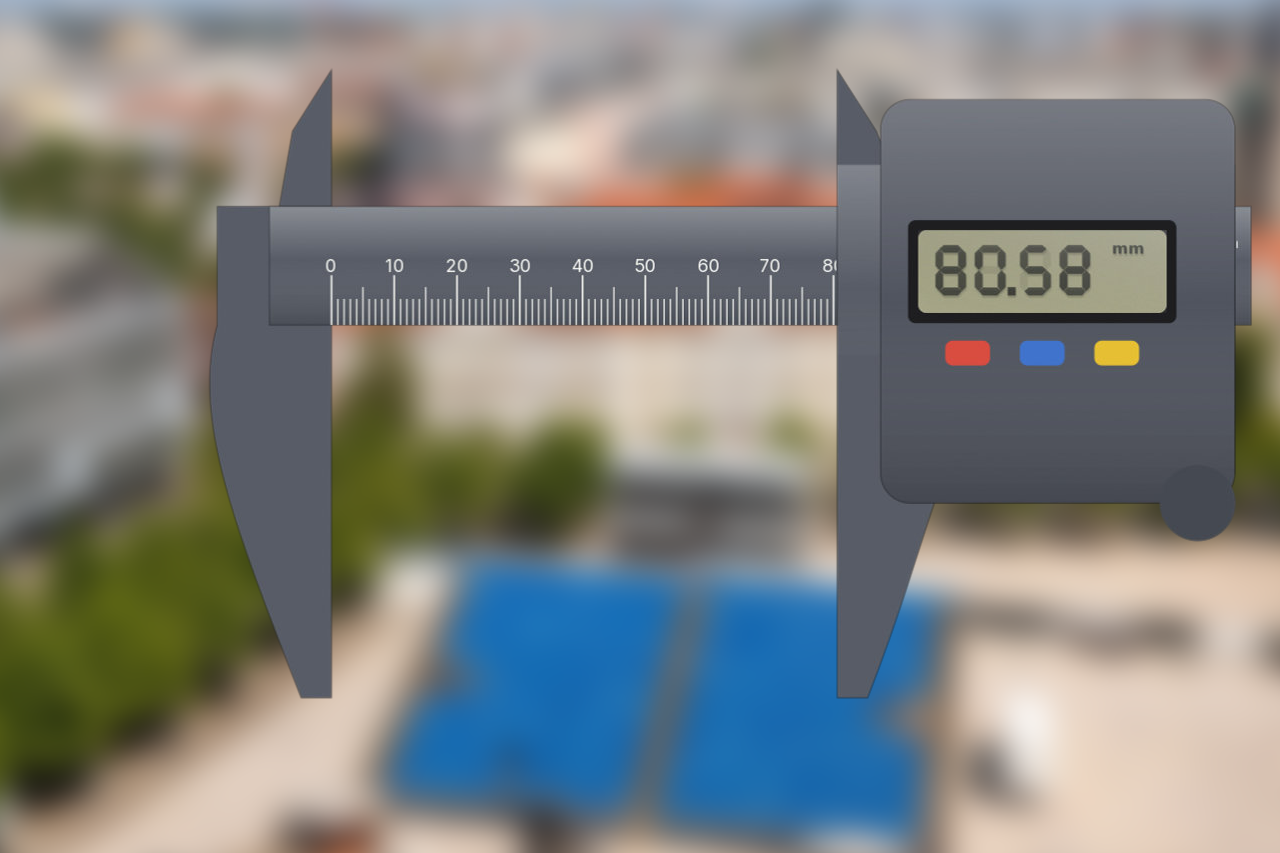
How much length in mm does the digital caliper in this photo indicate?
80.58 mm
